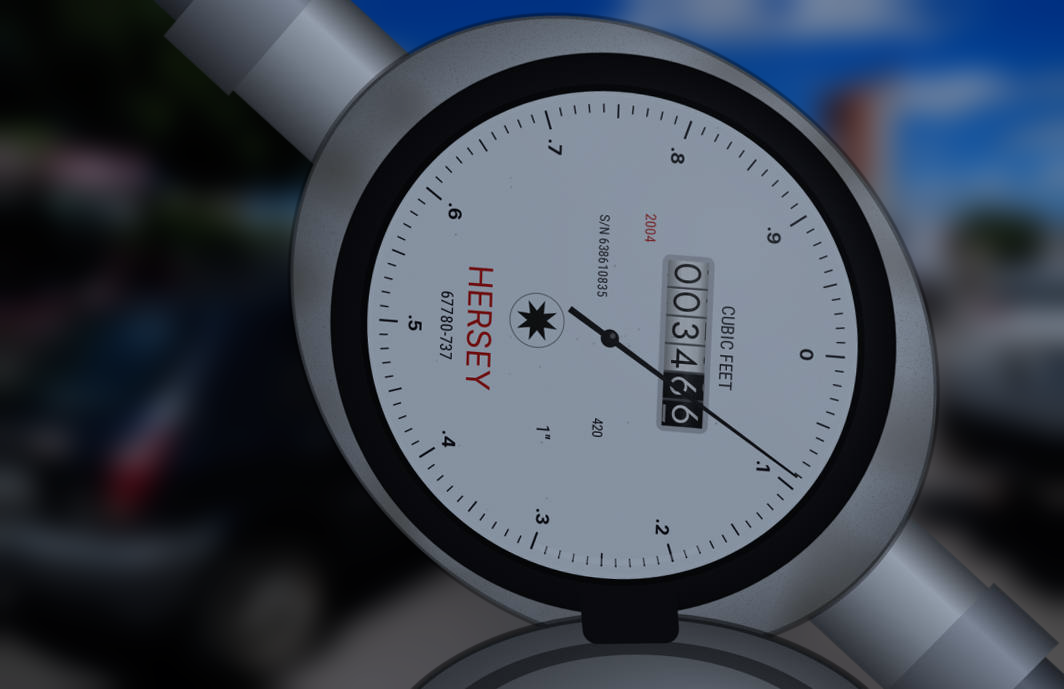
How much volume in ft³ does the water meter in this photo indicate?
3466.09 ft³
